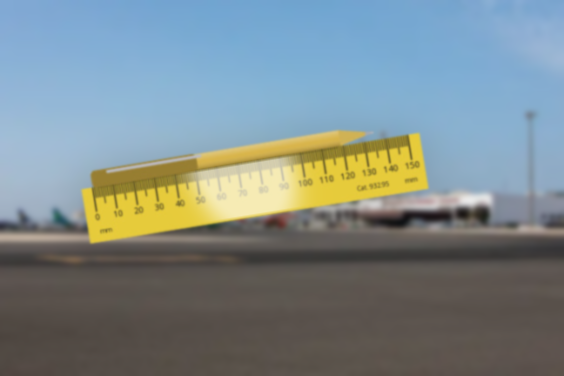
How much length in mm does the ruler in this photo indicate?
135 mm
